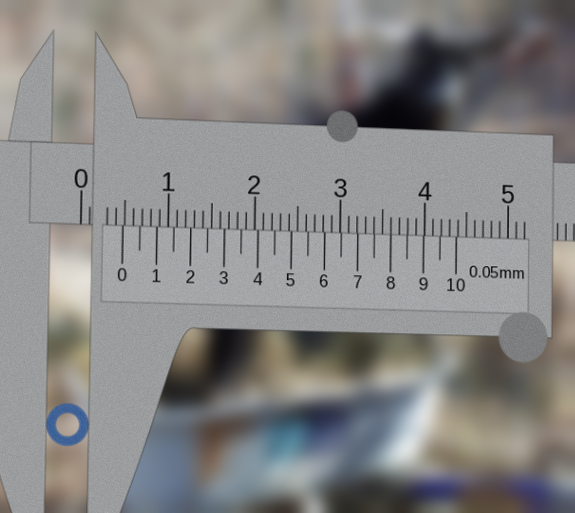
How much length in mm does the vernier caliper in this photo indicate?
4.8 mm
